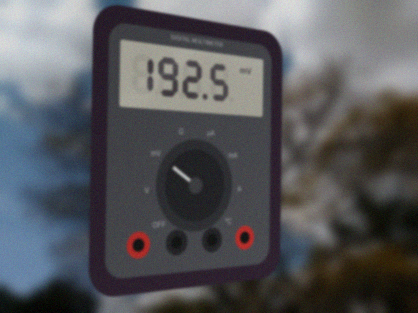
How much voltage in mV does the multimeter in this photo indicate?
192.5 mV
